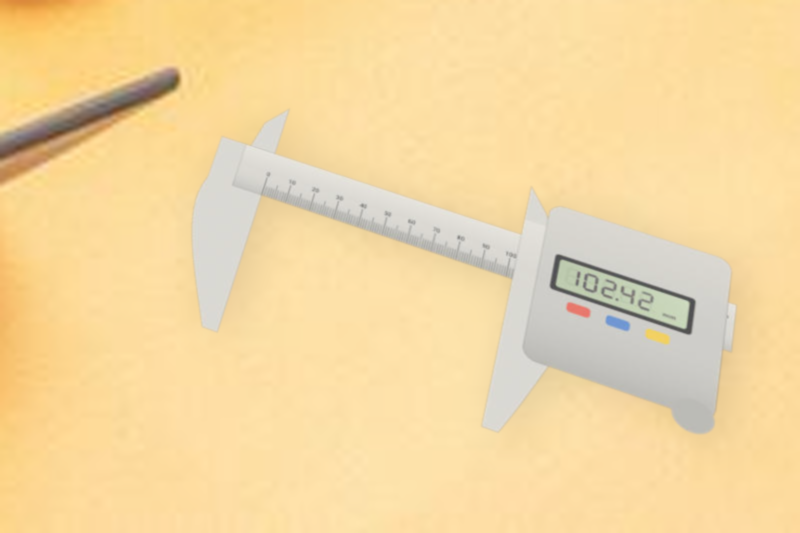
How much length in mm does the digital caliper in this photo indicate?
102.42 mm
